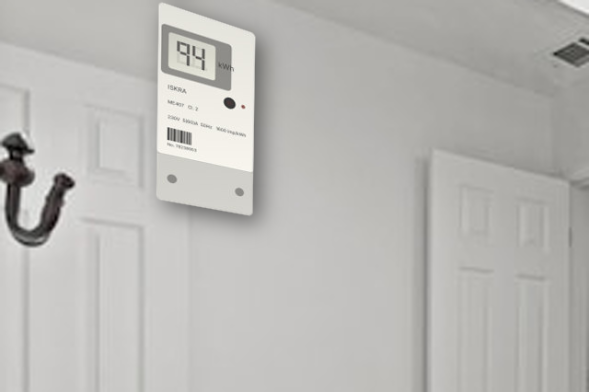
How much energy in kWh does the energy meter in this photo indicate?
94 kWh
